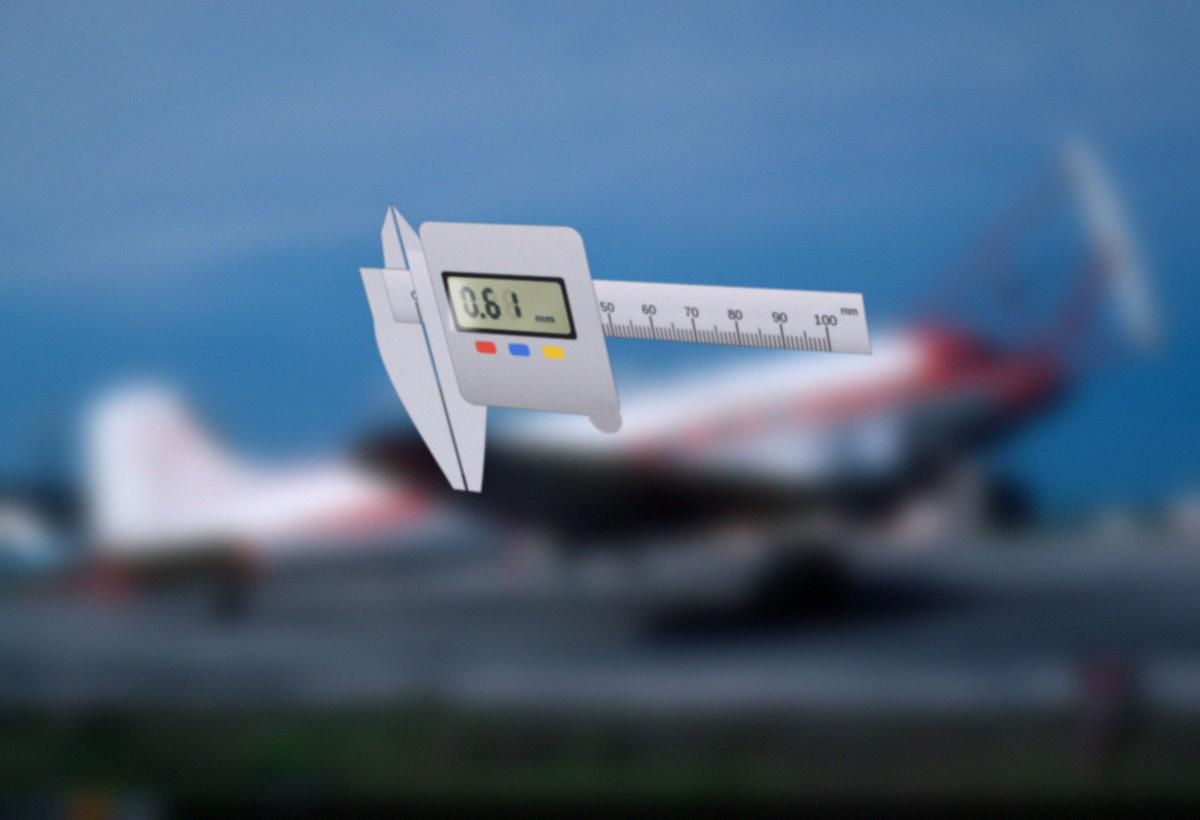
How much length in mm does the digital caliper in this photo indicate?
0.61 mm
